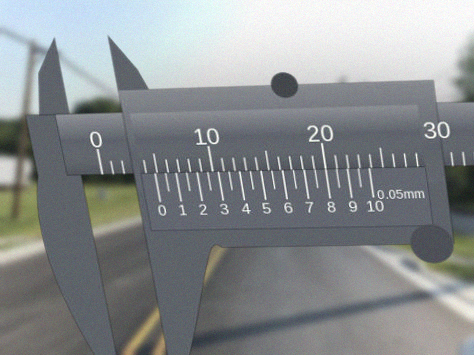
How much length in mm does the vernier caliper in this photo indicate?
4.8 mm
